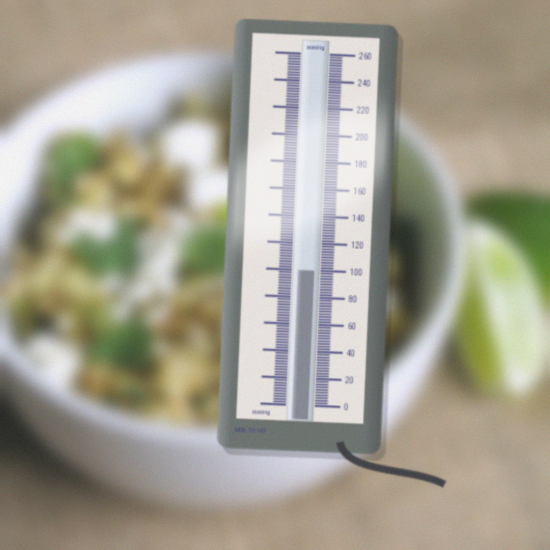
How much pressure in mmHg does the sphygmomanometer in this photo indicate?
100 mmHg
